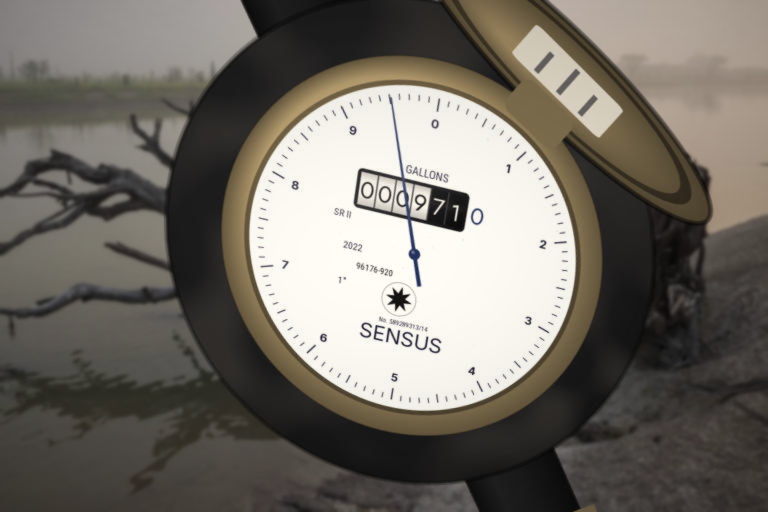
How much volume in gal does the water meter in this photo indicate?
9709.5 gal
